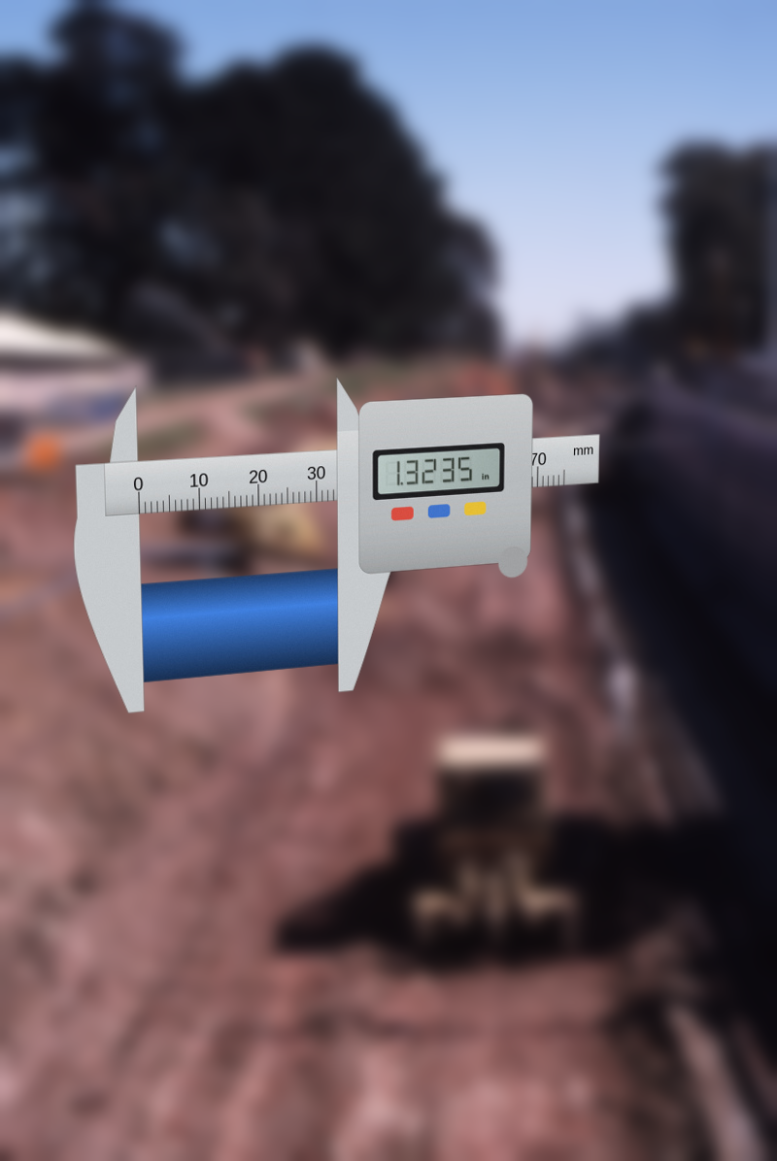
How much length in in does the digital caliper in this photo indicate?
1.3235 in
